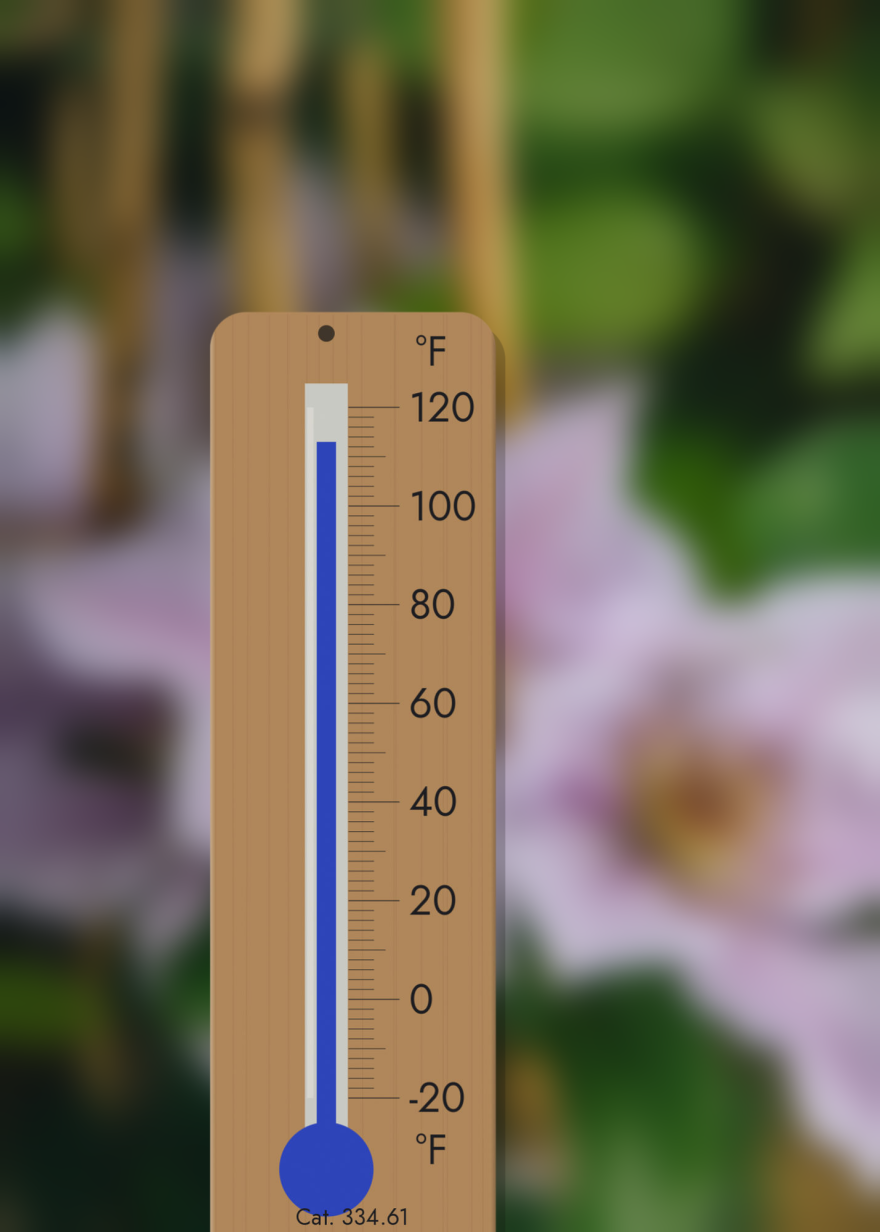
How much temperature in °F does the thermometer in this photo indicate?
113 °F
